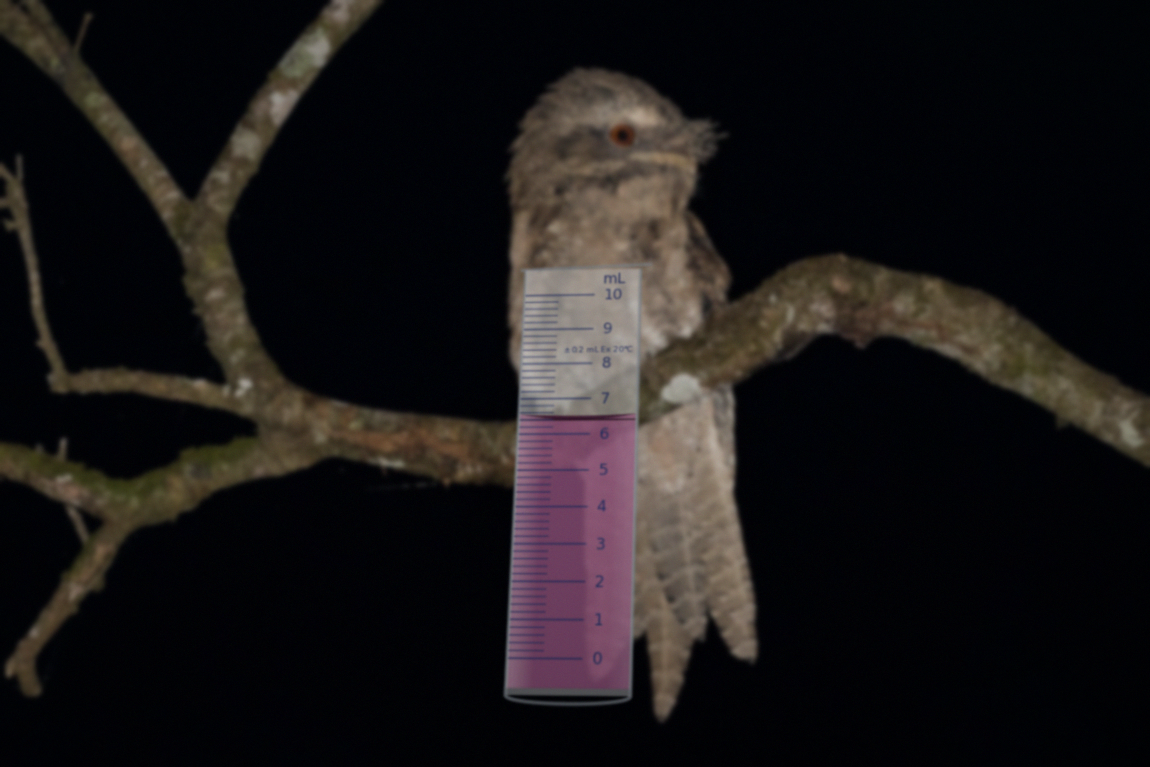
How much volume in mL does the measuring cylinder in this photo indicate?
6.4 mL
